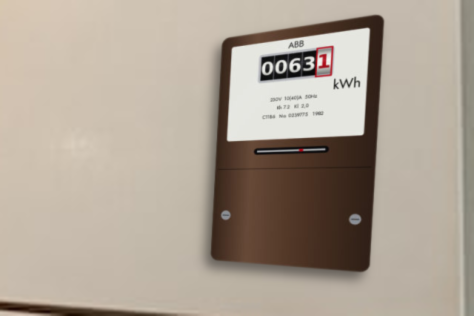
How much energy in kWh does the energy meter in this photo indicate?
63.1 kWh
